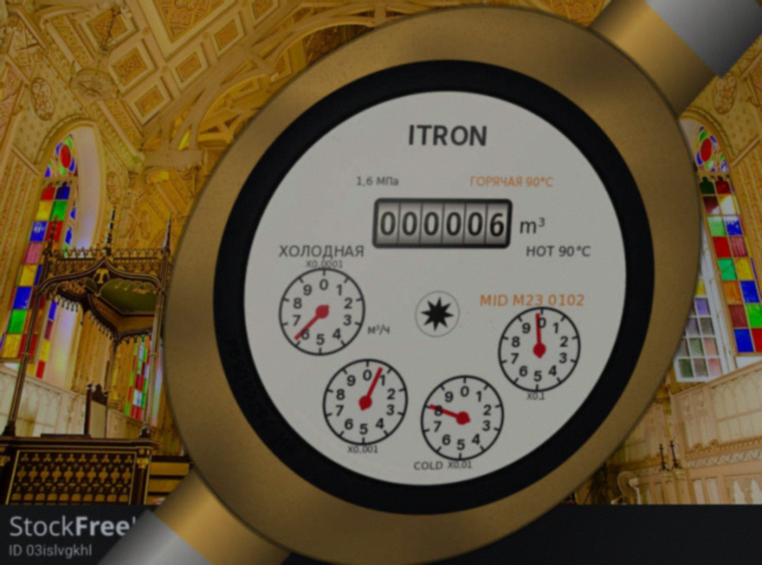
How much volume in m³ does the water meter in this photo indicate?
5.9806 m³
